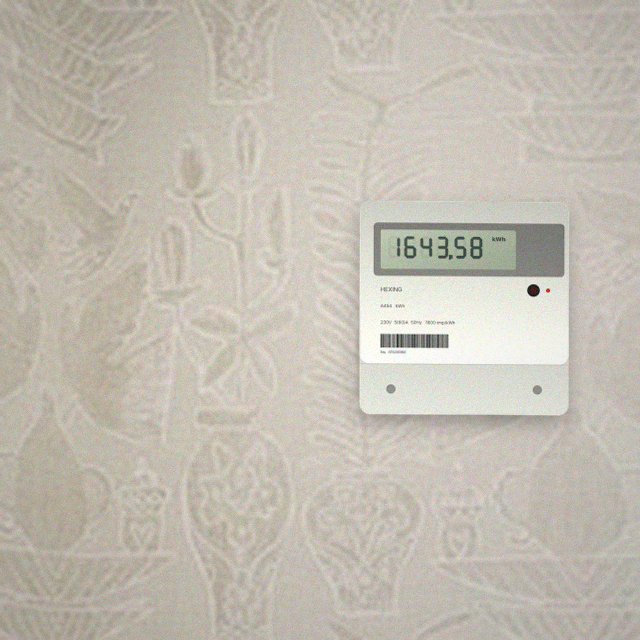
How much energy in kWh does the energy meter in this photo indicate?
1643.58 kWh
